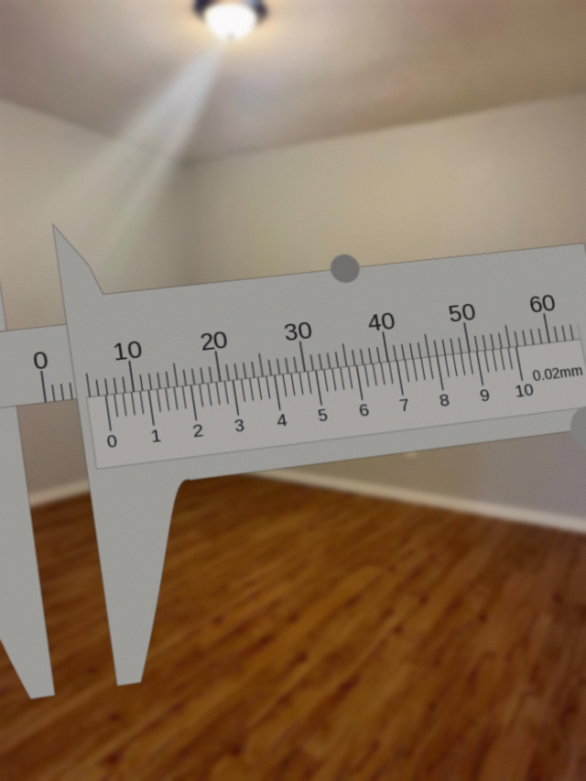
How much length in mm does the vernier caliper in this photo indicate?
6.8 mm
